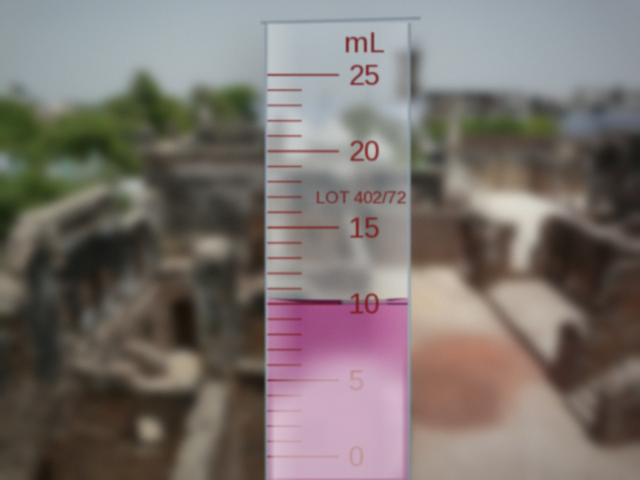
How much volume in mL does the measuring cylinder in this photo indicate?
10 mL
